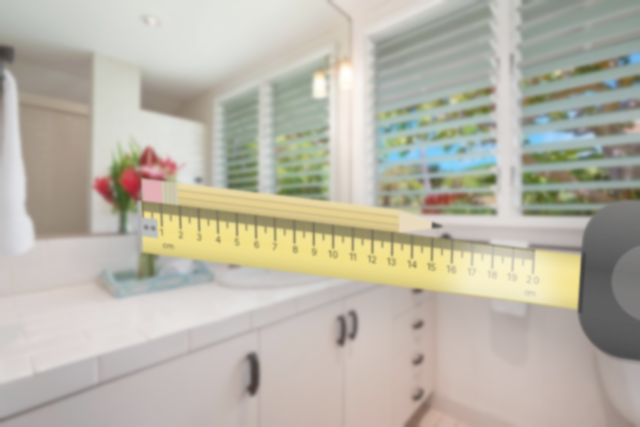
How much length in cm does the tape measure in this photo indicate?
15.5 cm
